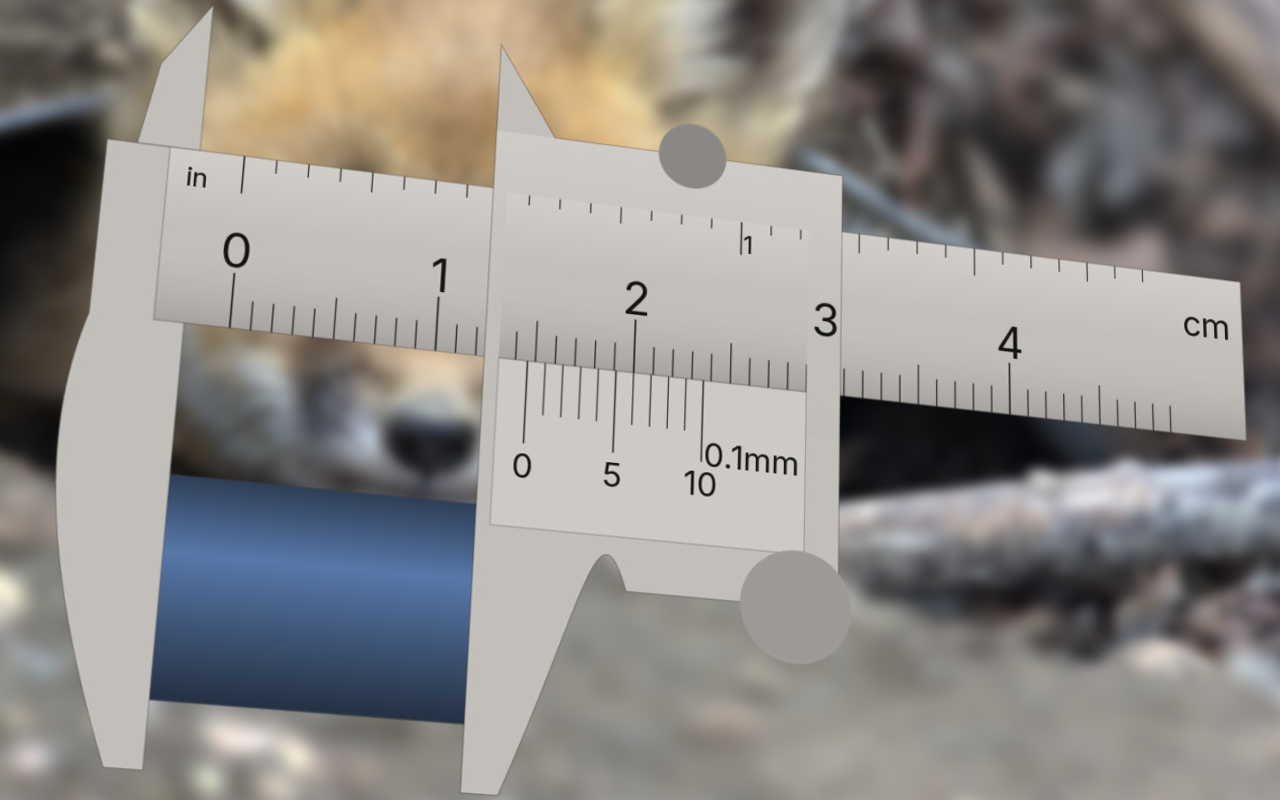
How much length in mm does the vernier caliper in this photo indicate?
14.6 mm
